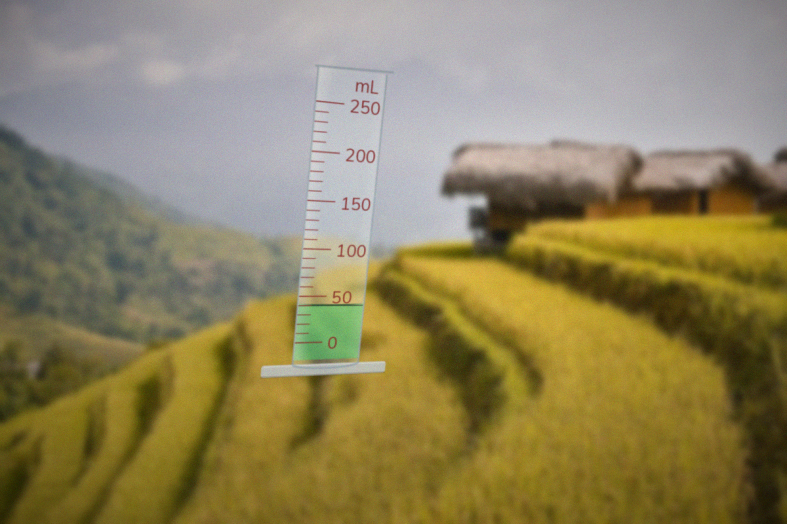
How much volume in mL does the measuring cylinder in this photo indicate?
40 mL
